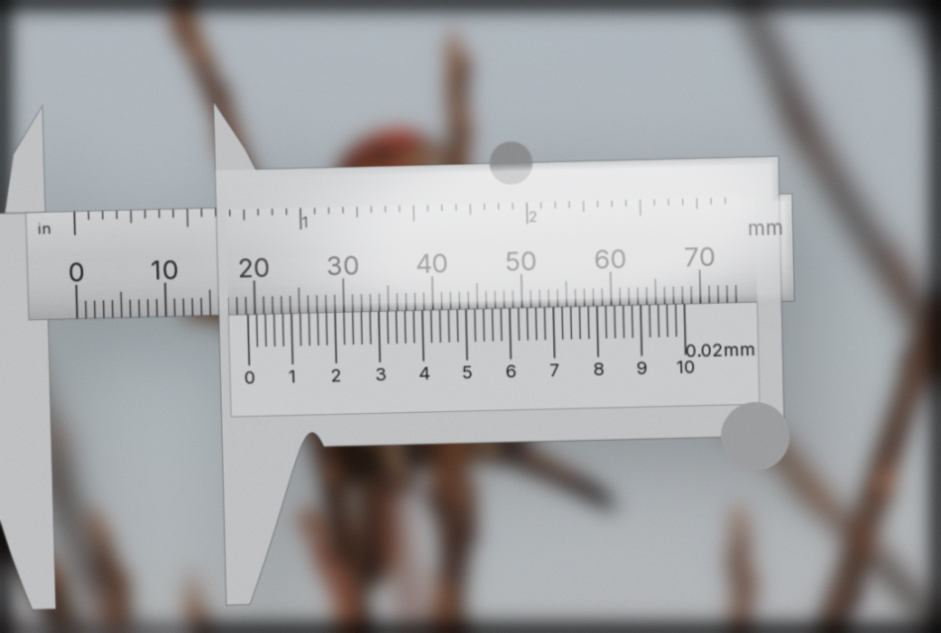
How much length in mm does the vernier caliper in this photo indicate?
19.2 mm
